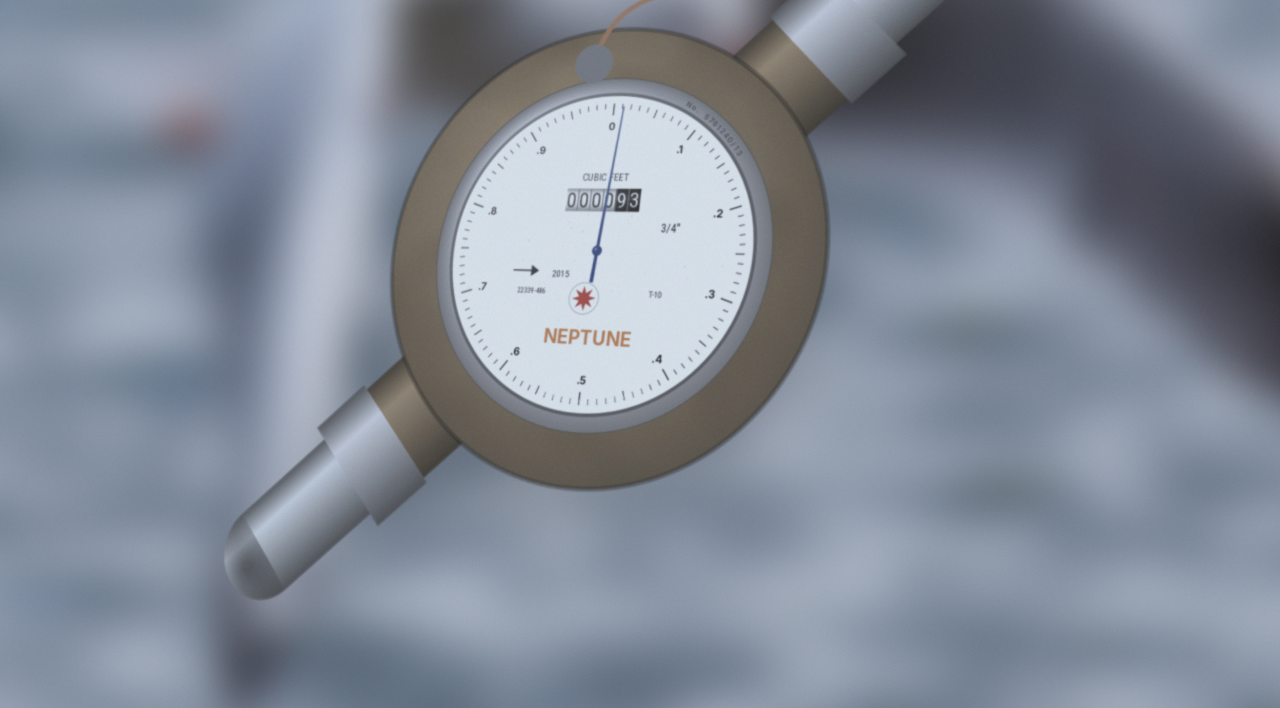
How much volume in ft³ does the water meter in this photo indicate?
93.01 ft³
